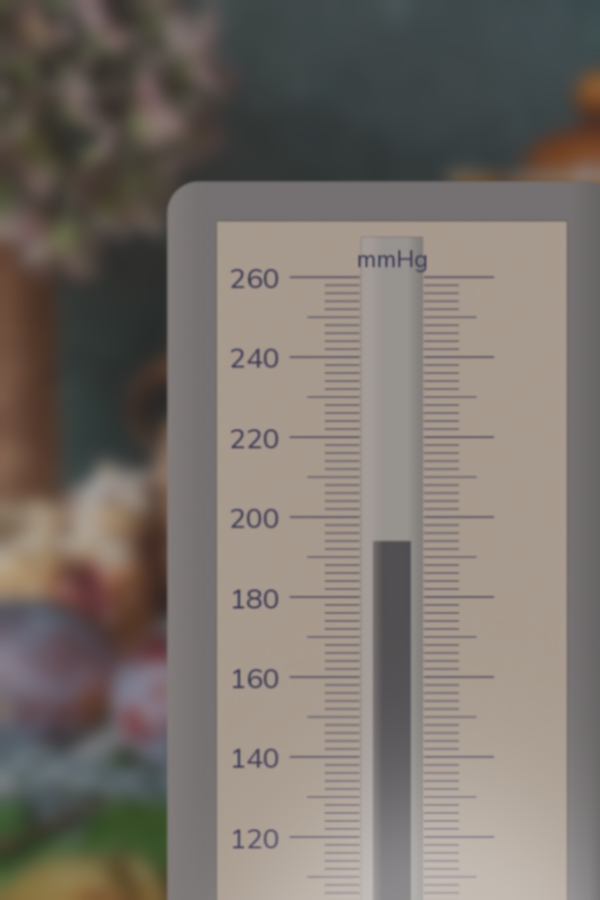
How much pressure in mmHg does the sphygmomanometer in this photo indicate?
194 mmHg
